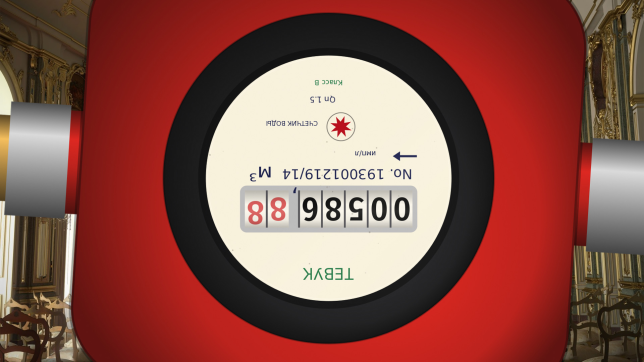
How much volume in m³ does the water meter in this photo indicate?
586.88 m³
